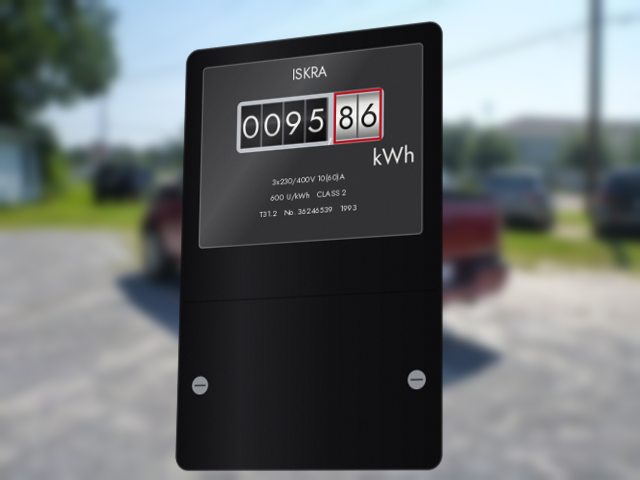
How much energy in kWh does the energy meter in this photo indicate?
95.86 kWh
